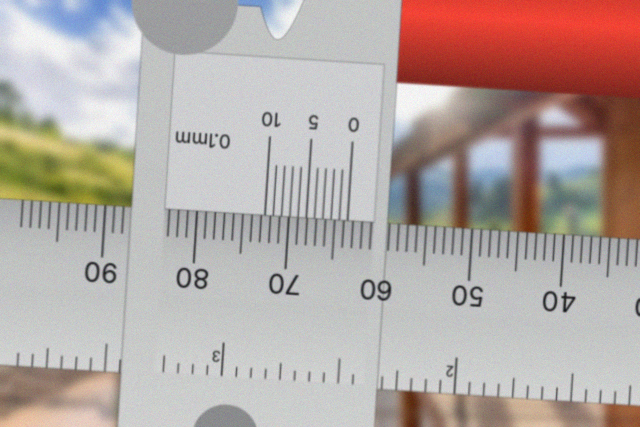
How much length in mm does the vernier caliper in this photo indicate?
63.6 mm
